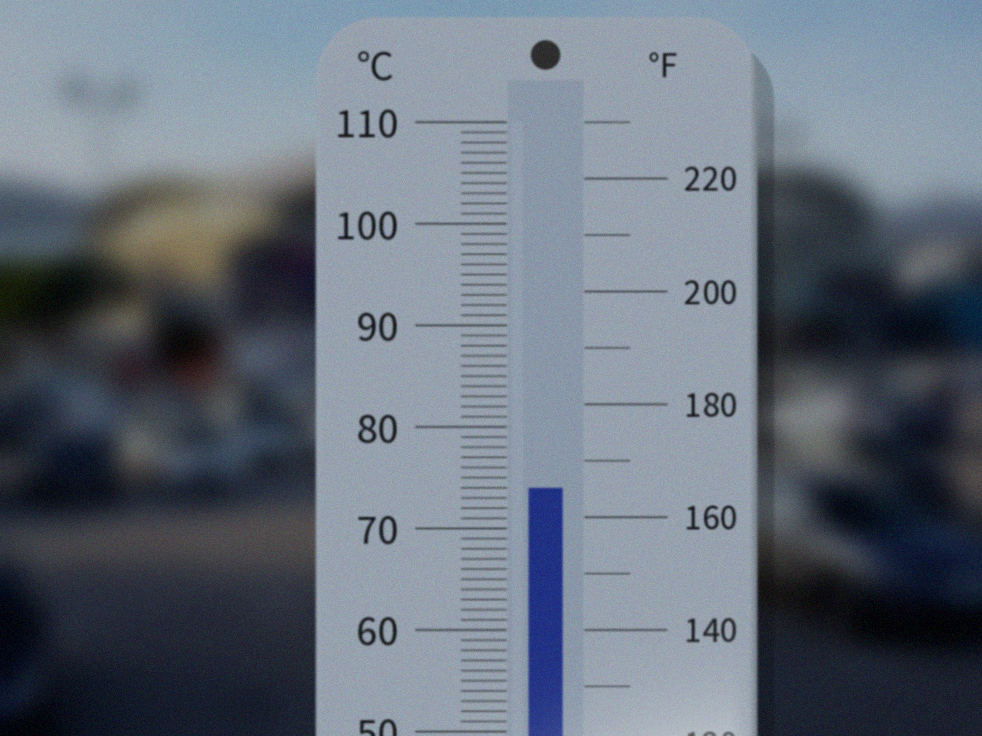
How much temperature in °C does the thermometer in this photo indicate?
74 °C
